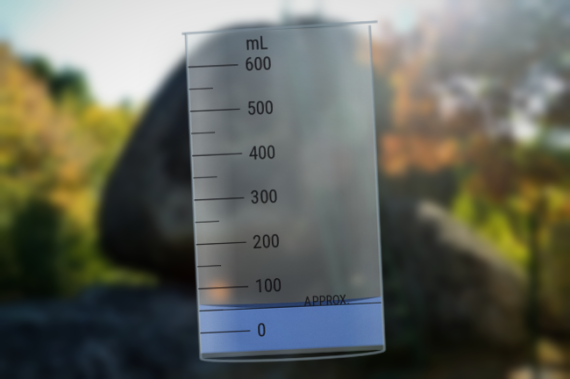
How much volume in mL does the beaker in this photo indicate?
50 mL
